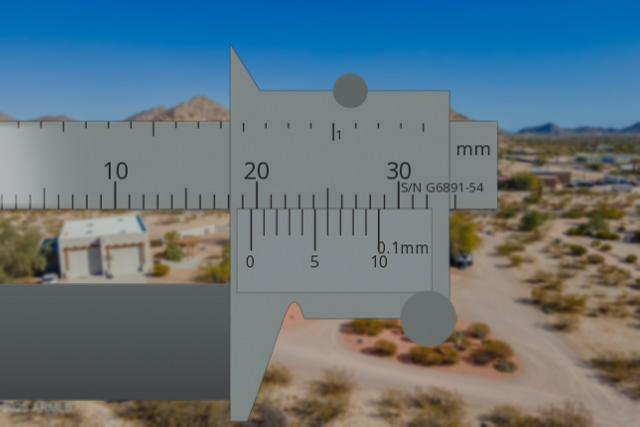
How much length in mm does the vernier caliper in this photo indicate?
19.6 mm
